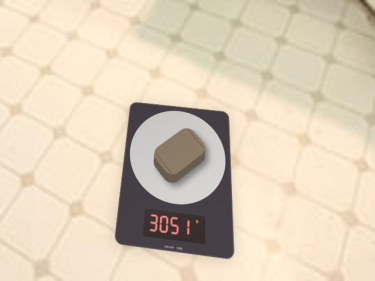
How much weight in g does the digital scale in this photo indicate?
3051 g
